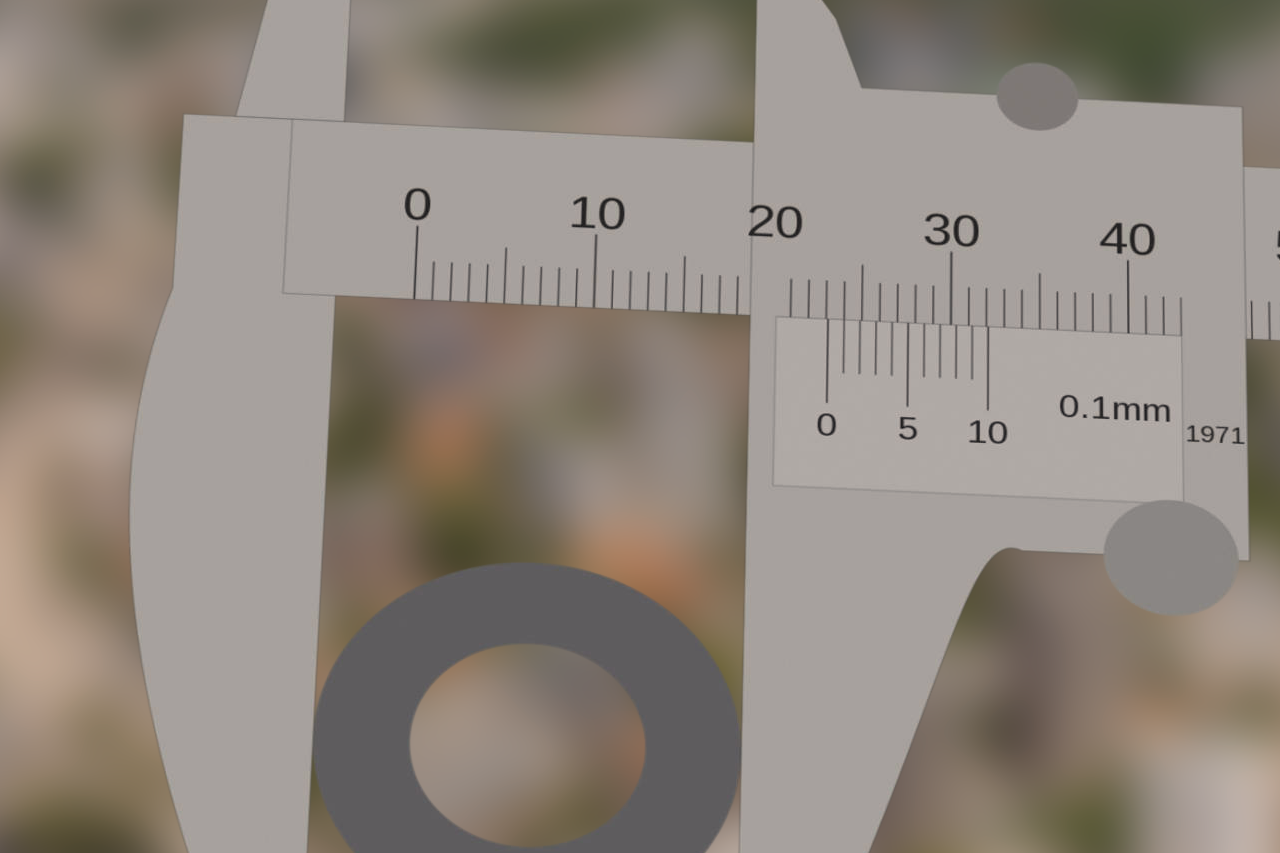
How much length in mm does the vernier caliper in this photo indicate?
23.1 mm
